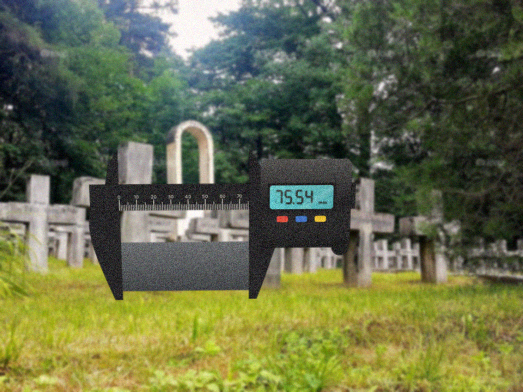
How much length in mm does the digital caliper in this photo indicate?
75.54 mm
